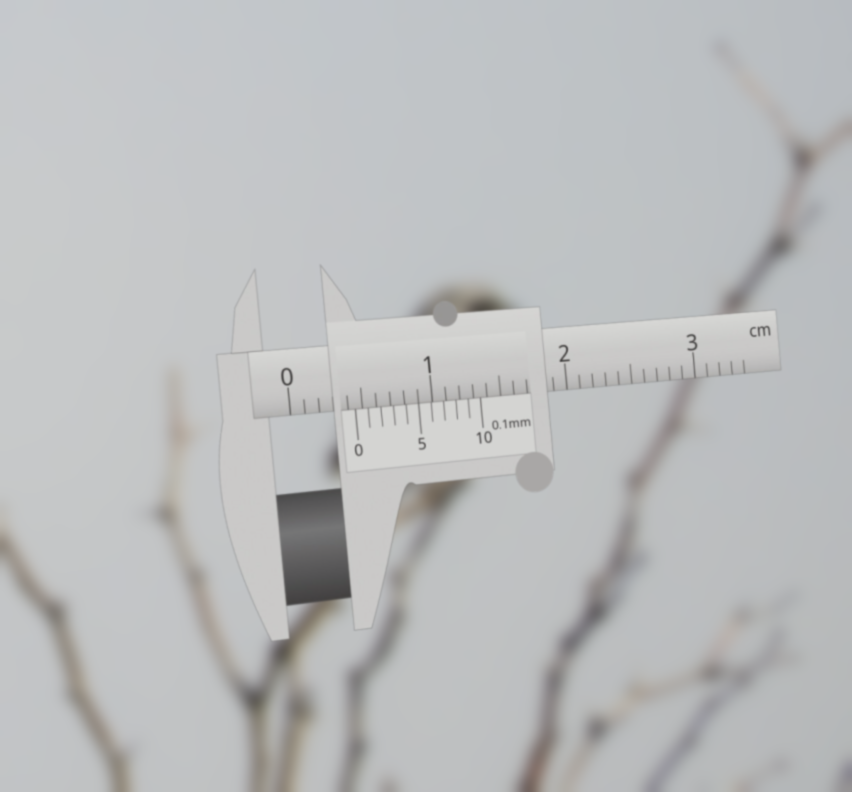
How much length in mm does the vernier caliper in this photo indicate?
4.5 mm
